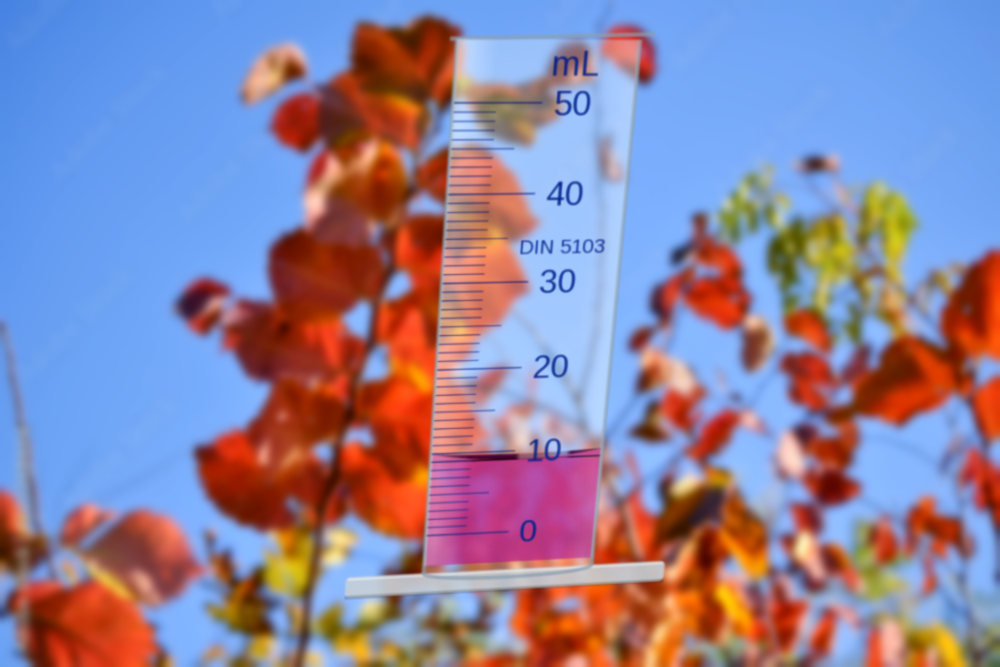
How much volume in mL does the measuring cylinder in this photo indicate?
9 mL
